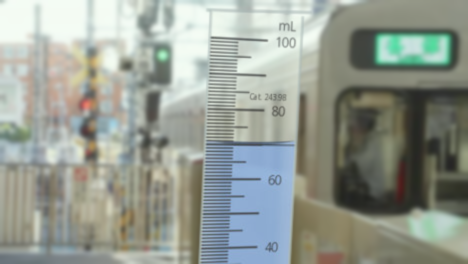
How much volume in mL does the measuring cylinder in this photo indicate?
70 mL
